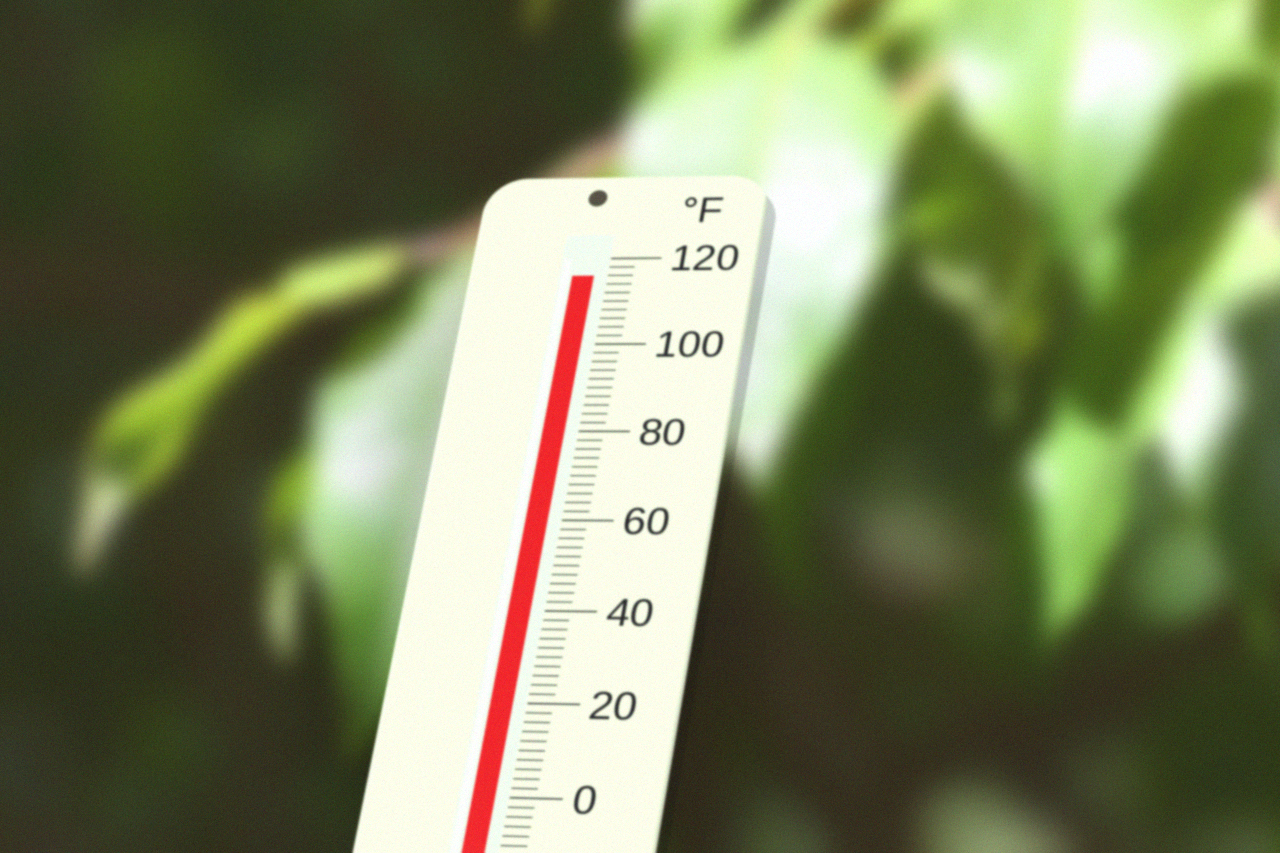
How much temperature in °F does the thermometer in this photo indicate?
116 °F
